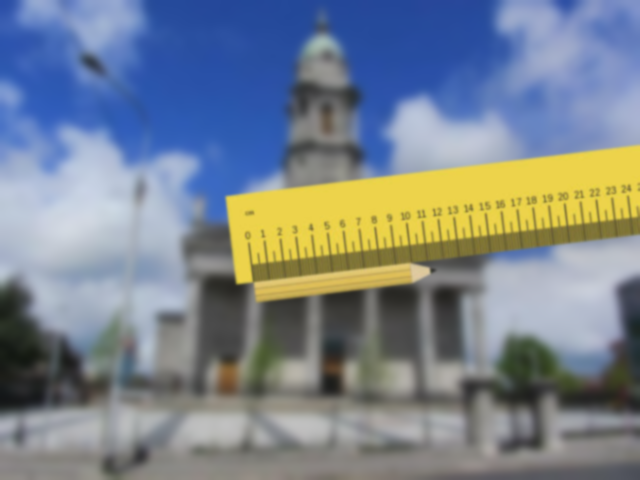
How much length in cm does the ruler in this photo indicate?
11.5 cm
